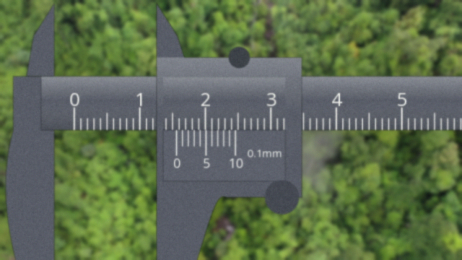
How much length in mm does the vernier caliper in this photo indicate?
15.6 mm
